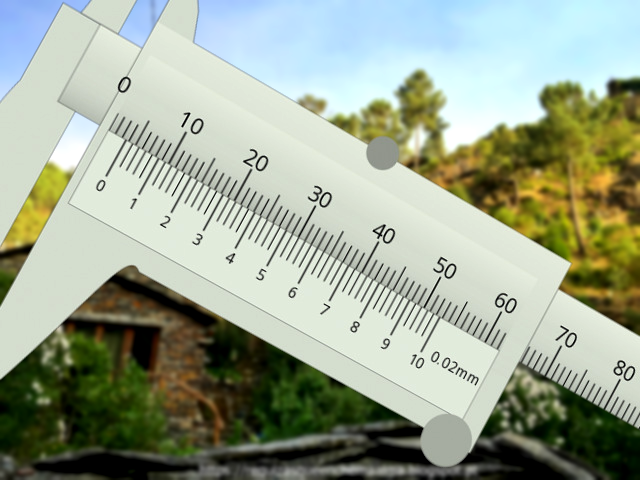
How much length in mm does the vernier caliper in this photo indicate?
3.6 mm
